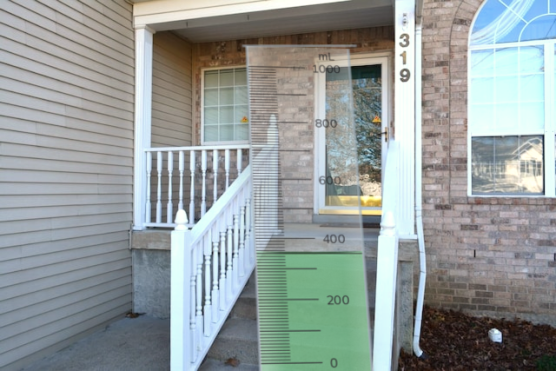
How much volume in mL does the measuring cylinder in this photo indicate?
350 mL
